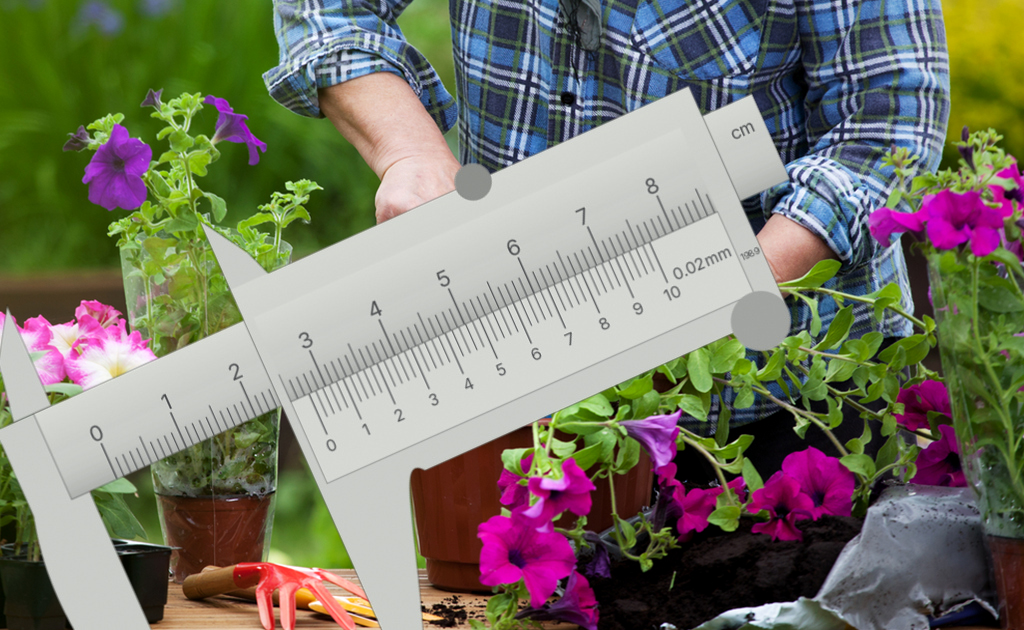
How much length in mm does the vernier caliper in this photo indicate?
27.6 mm
